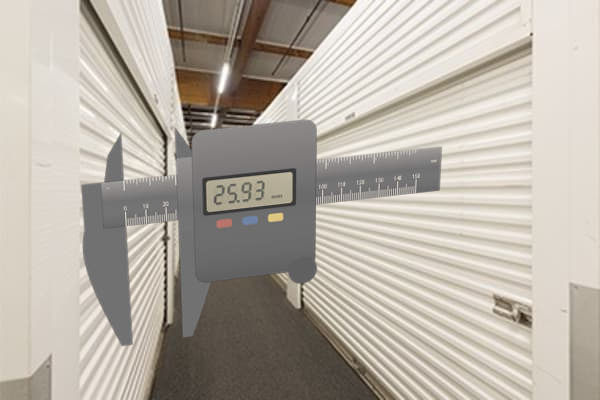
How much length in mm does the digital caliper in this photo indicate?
25.93 mm
